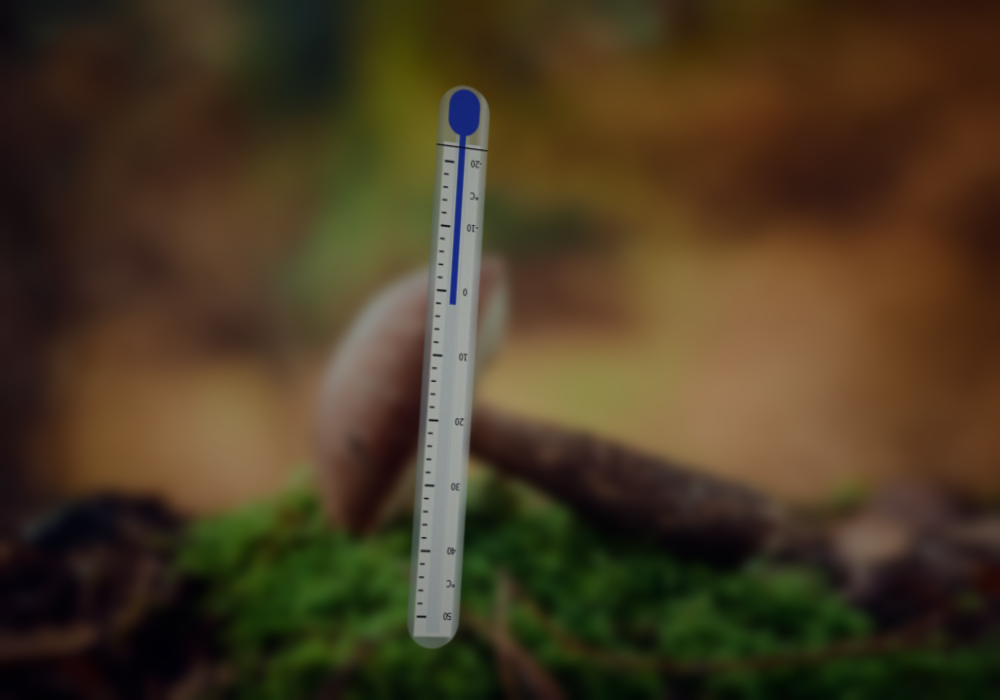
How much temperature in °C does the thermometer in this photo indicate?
2 °C
